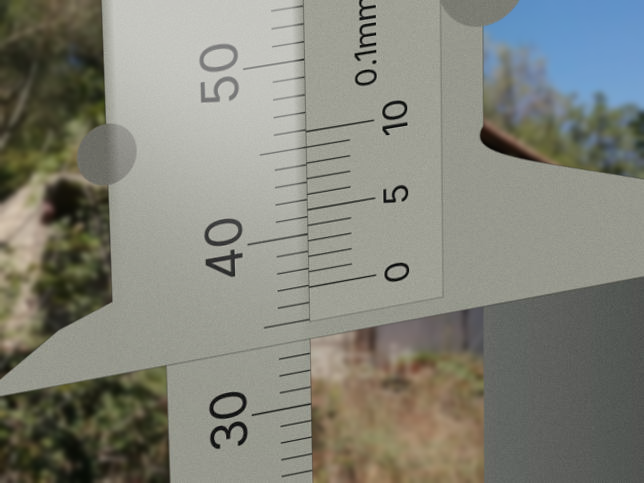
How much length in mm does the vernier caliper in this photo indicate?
36.9 mm
